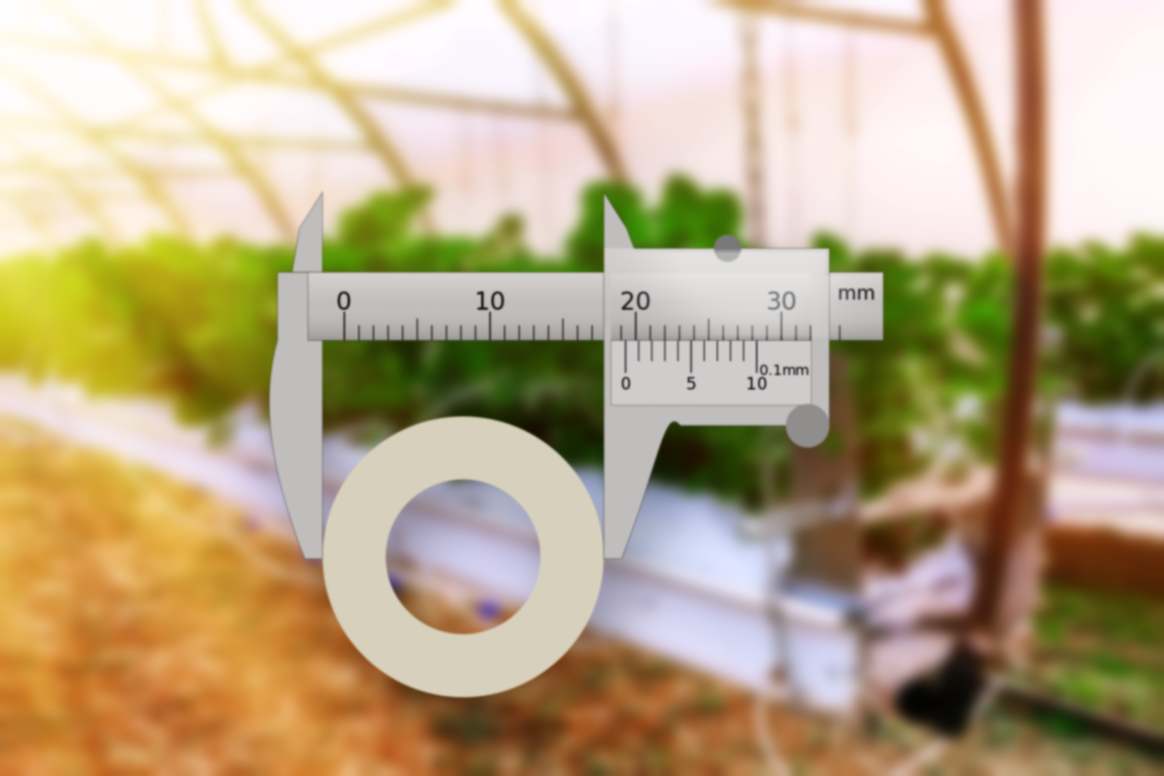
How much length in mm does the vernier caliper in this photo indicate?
19.3 mm
